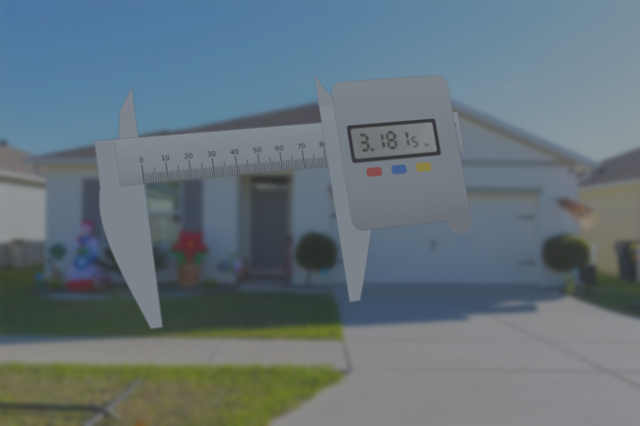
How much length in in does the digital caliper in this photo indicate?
3.1815 in
